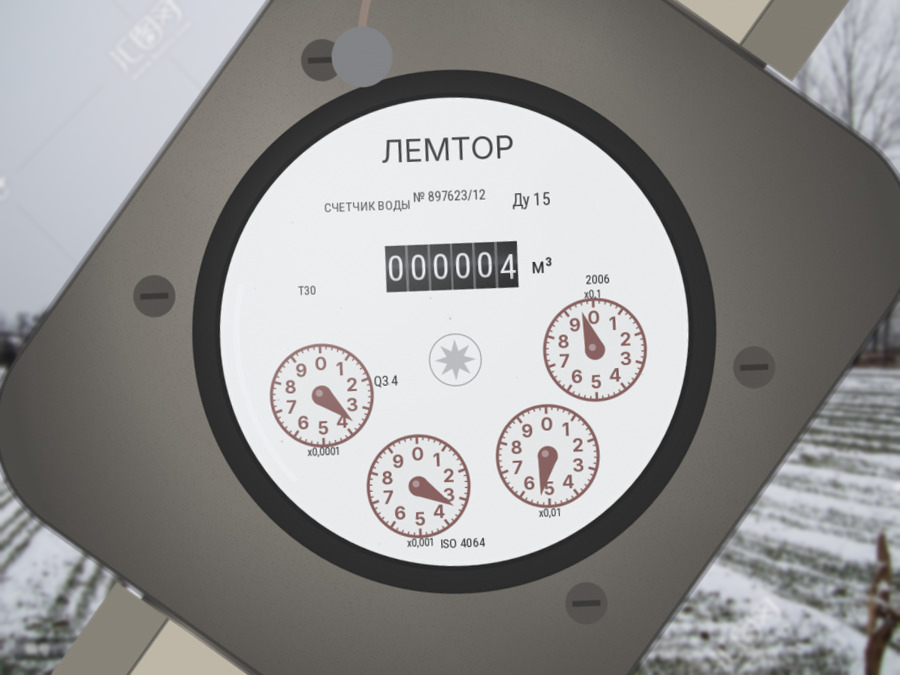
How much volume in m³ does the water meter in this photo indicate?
3.9533 m³
